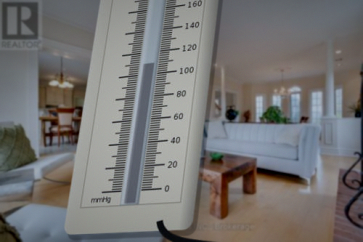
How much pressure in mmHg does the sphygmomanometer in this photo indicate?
110 mmHg
